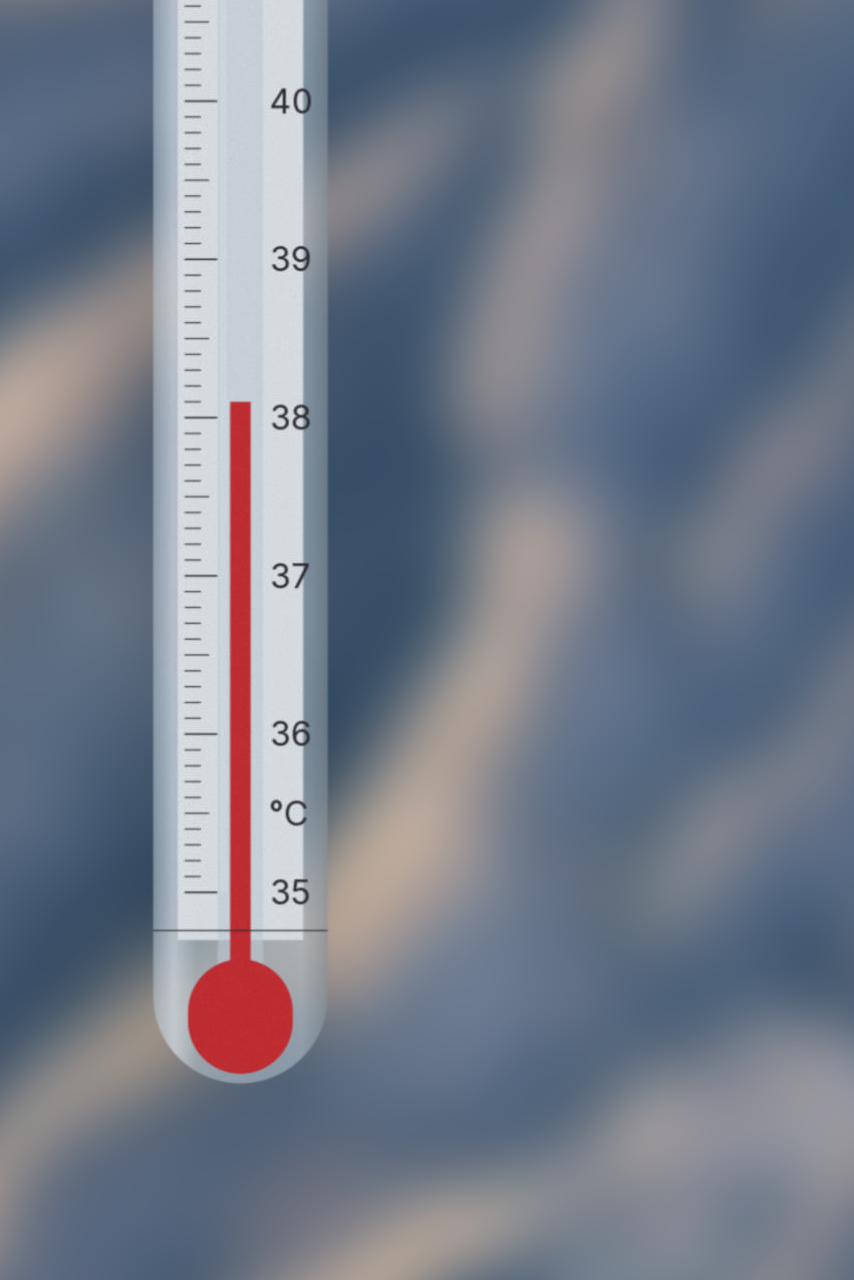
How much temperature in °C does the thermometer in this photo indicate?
38.1 °C
